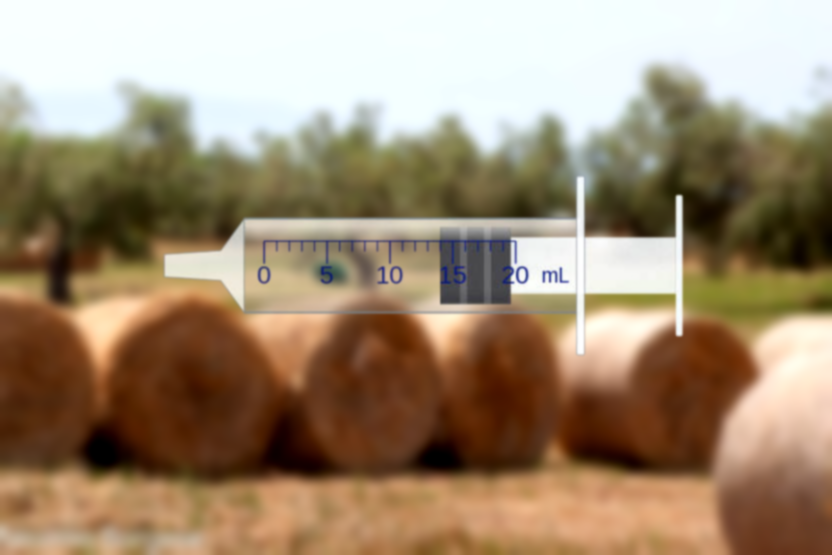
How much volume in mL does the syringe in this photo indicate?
14 mL
